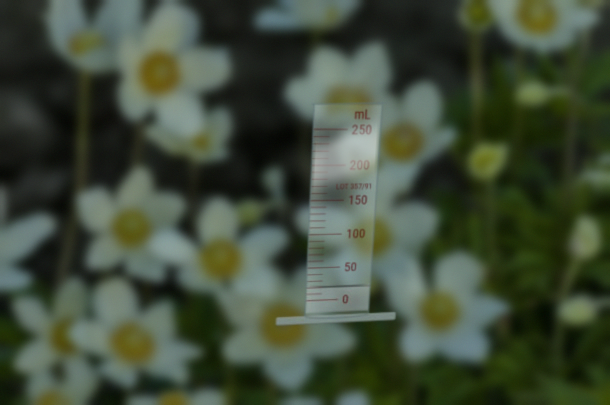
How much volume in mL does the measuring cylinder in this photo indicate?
20 mL
